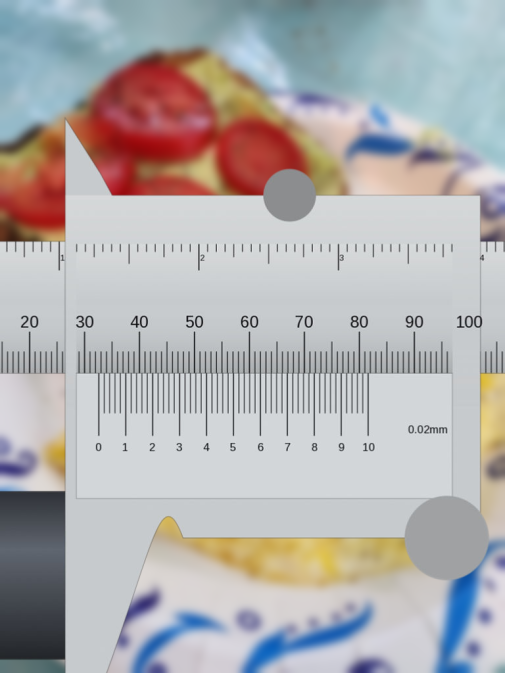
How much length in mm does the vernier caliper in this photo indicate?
32.6 mm
